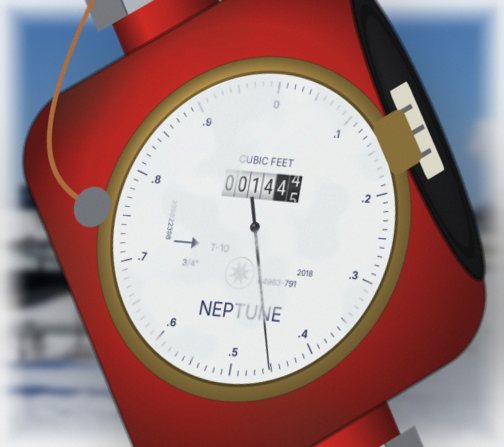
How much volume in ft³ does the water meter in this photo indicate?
1444.45 ft³
